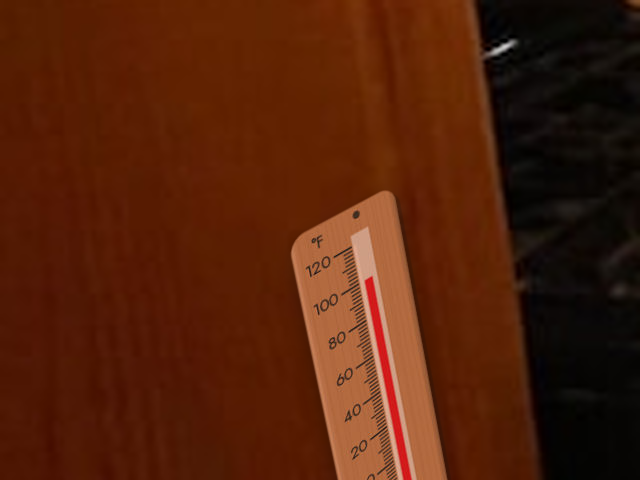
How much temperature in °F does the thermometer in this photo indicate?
100 °F
